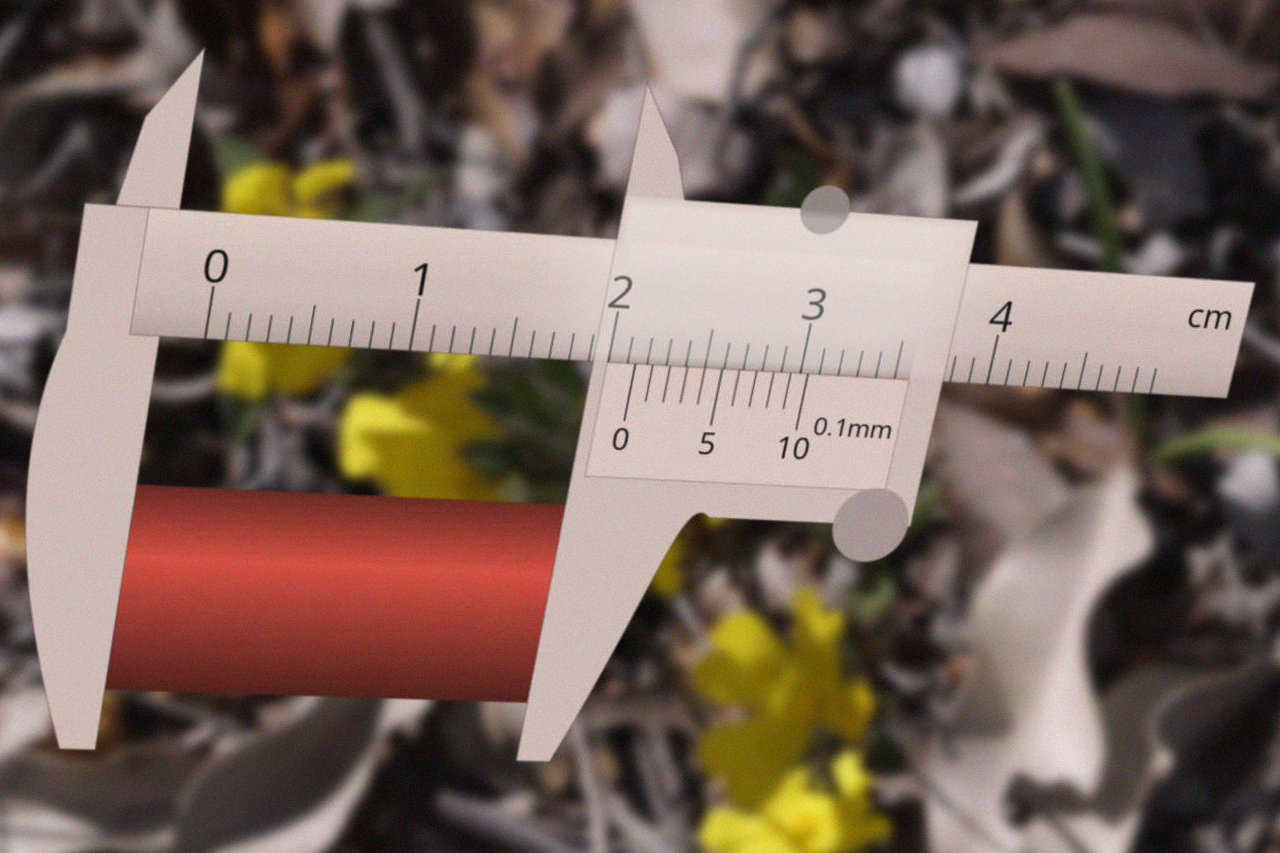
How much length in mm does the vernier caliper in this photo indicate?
21.4 mm
